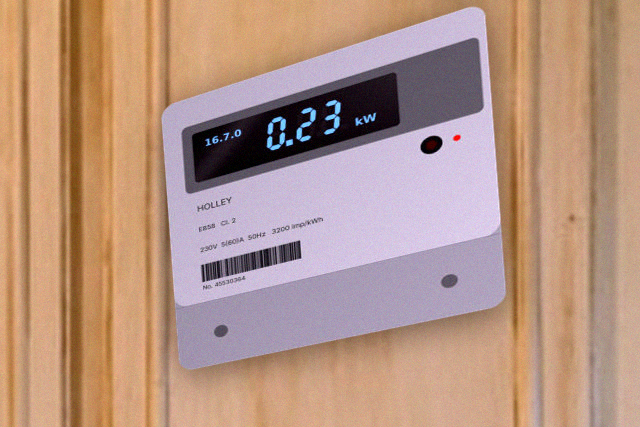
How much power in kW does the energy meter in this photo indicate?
0.23 kW
